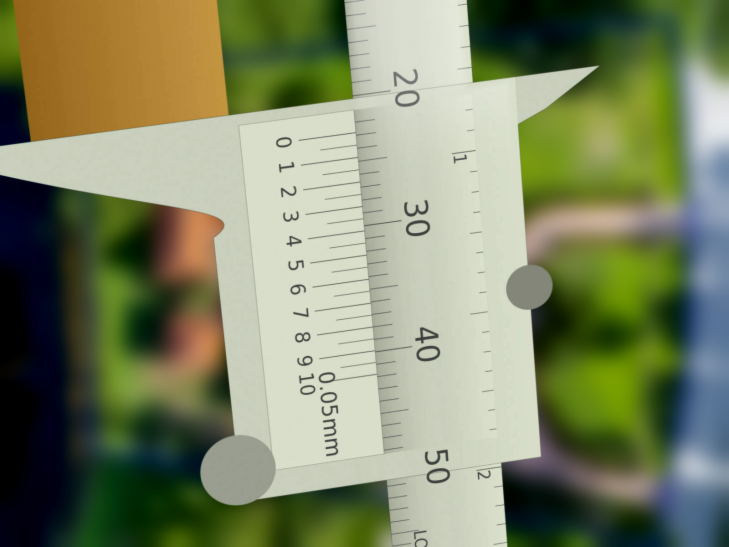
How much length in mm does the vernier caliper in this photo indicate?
22.8 mm
